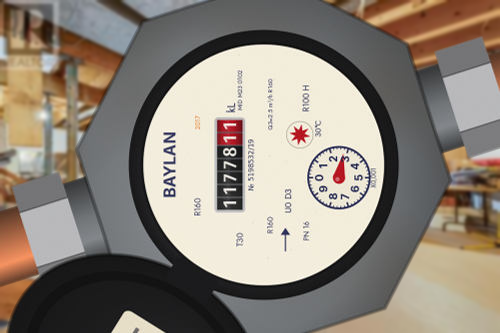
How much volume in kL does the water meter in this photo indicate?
11778.112 kL
